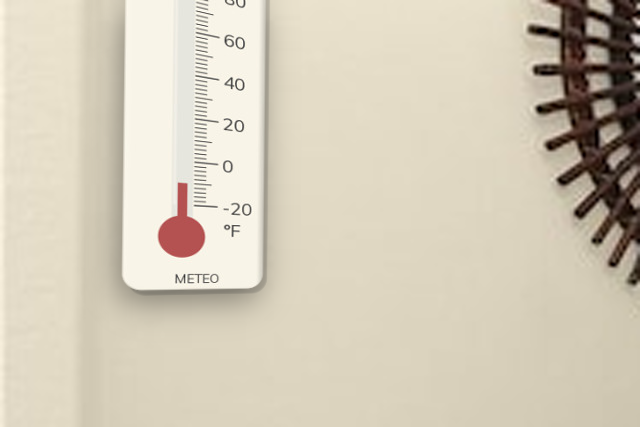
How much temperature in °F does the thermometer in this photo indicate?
-10 °F
